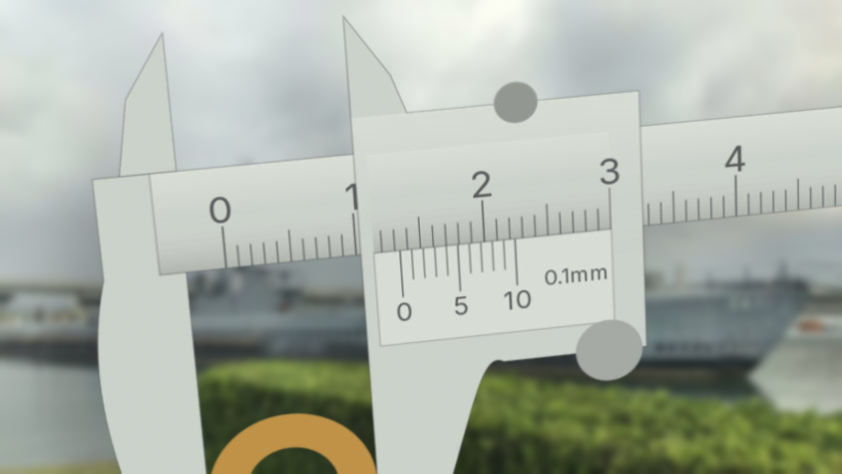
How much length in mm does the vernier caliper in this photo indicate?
13.4 mm
